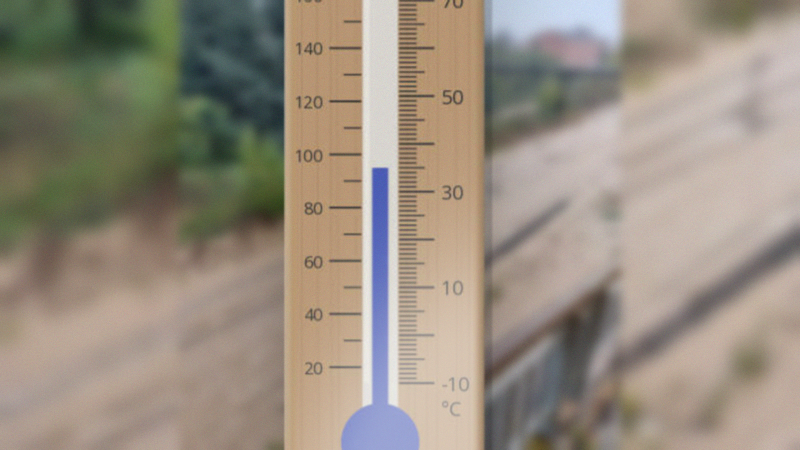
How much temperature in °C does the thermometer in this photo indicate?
35 °C
